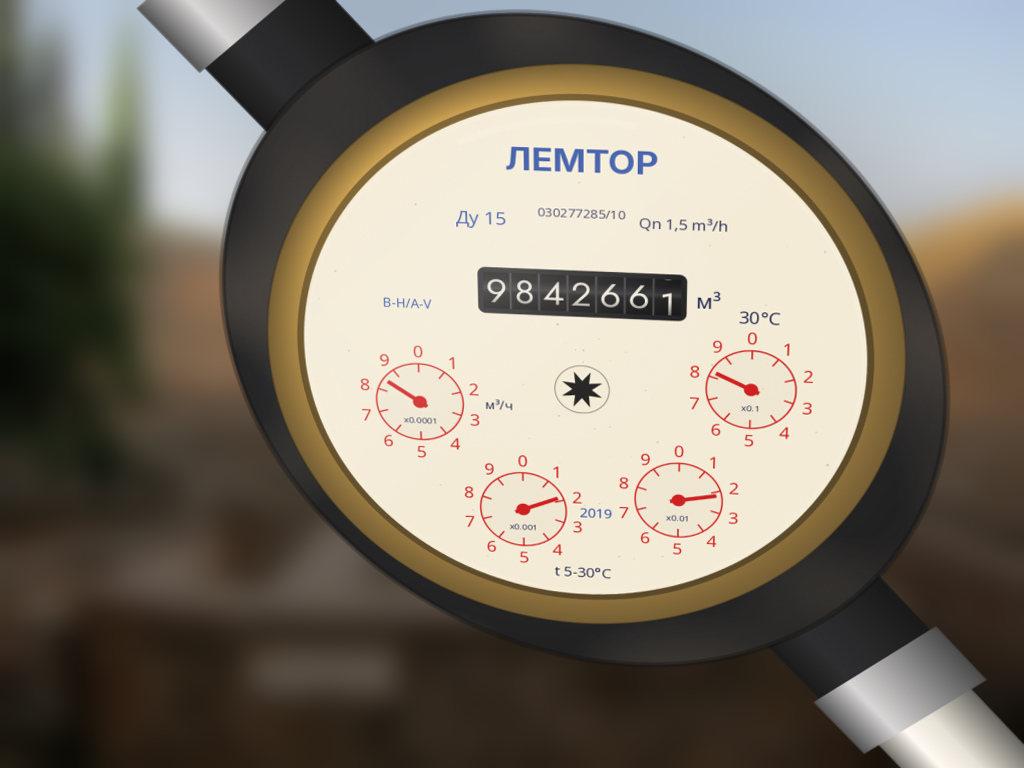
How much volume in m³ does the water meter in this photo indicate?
9842660.8218 m³
